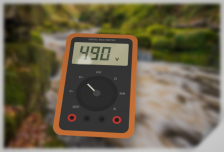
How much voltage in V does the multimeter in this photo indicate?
490 V
